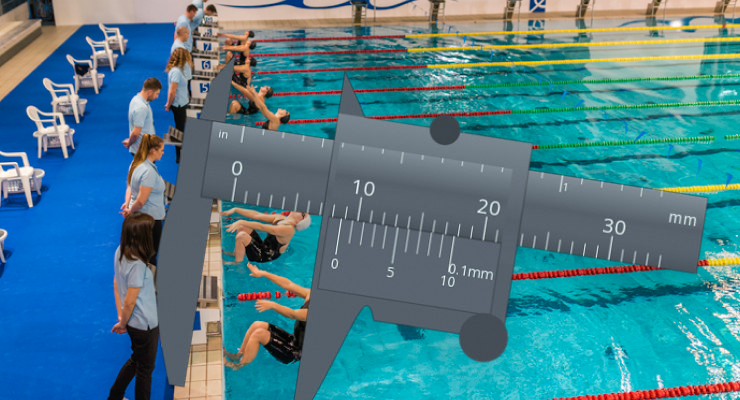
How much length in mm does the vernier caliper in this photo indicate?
8.7 mm
